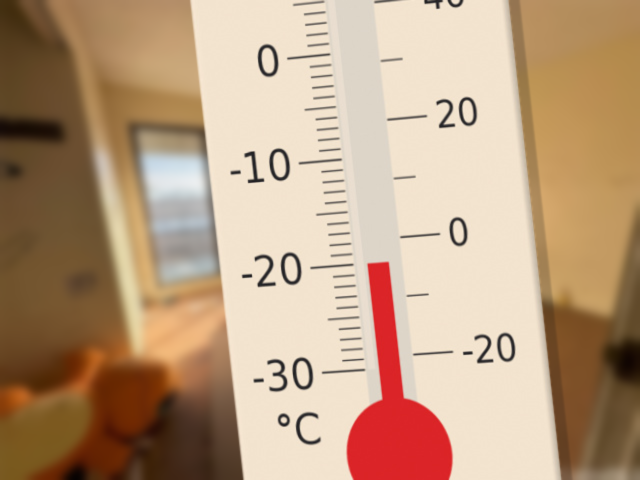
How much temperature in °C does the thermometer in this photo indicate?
-20 °C
